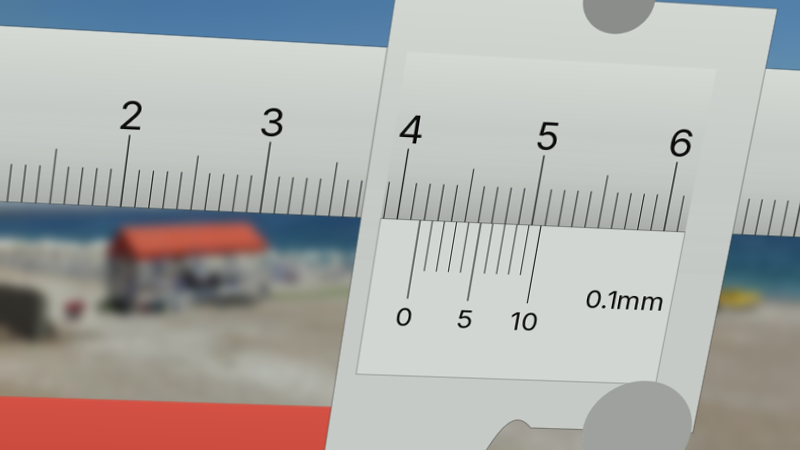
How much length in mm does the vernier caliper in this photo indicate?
41.7 mm
